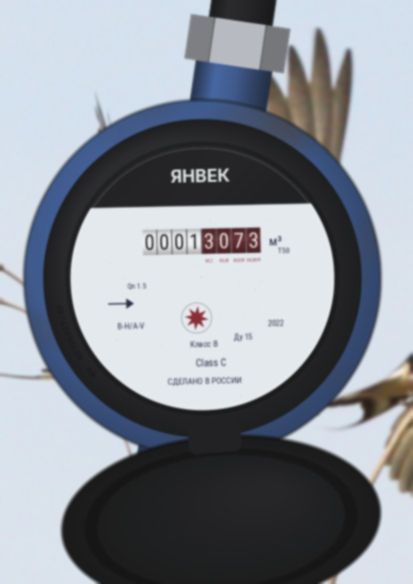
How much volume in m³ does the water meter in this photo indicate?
1.3073 m³
